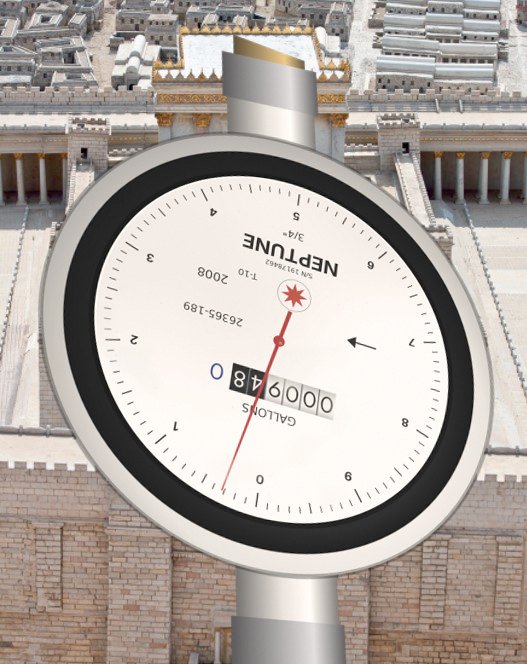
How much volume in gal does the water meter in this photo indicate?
9480.3 gal
